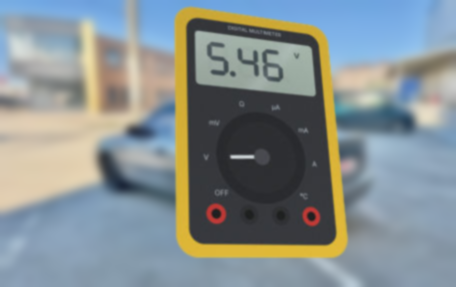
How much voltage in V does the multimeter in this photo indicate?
5.46 V
